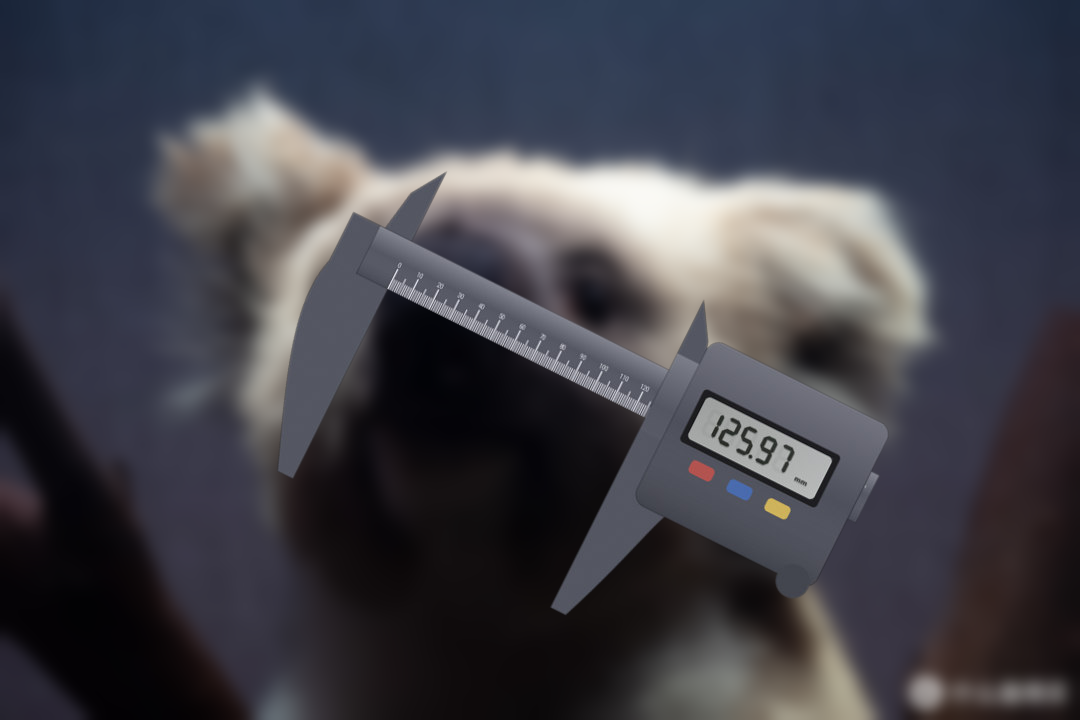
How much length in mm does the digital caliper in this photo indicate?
125.97 mm
